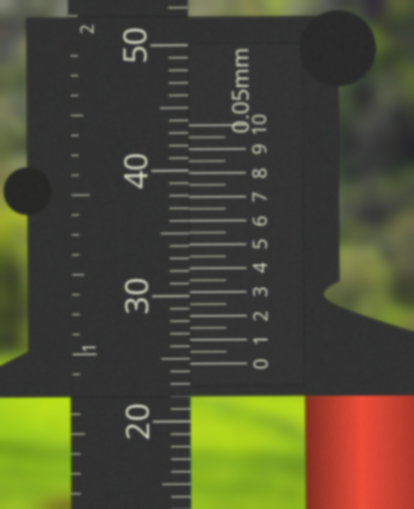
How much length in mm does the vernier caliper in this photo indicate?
24.6 mm
